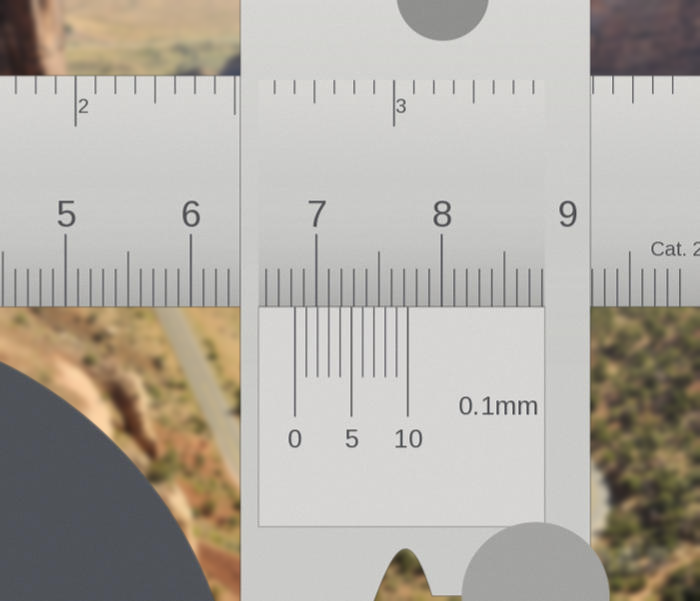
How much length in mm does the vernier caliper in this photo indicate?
68.3 mm
